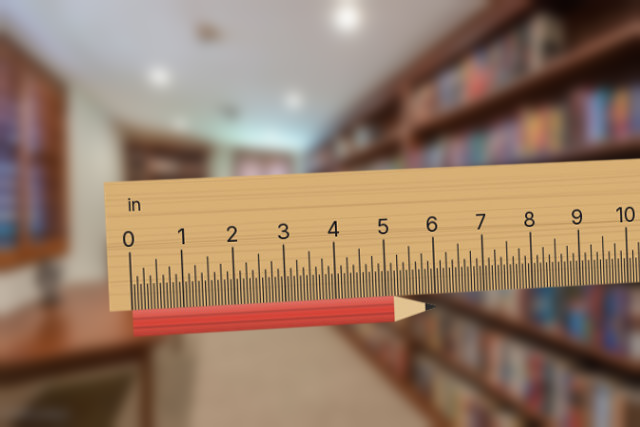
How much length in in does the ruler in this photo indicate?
6 in
